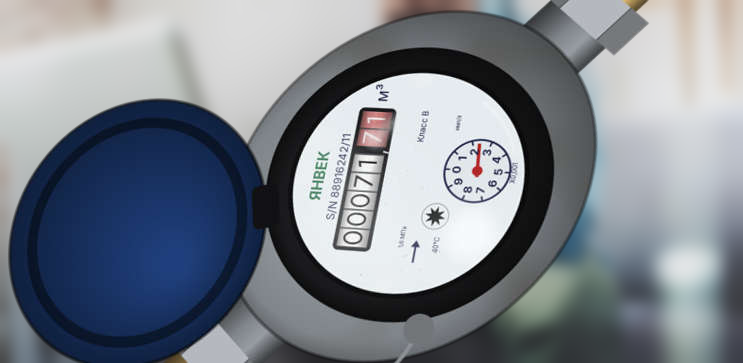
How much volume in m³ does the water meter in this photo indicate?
71.712 m³
